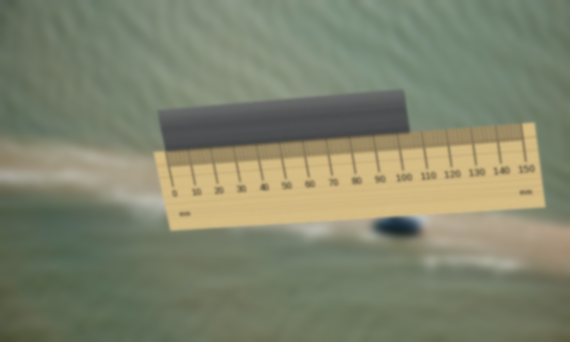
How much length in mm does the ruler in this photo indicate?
105 mm
